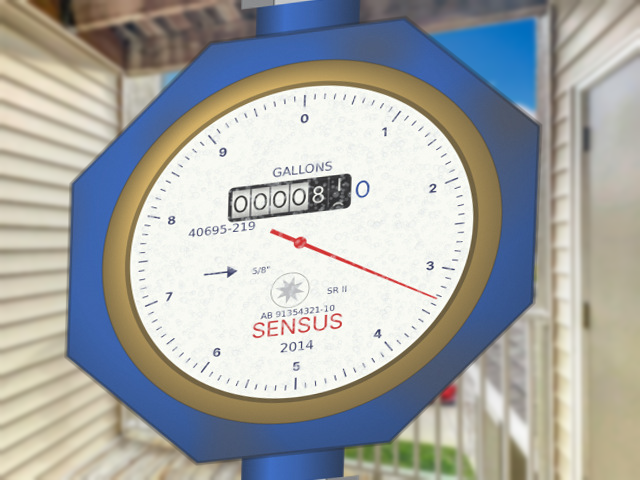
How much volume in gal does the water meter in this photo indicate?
813.3 gal
